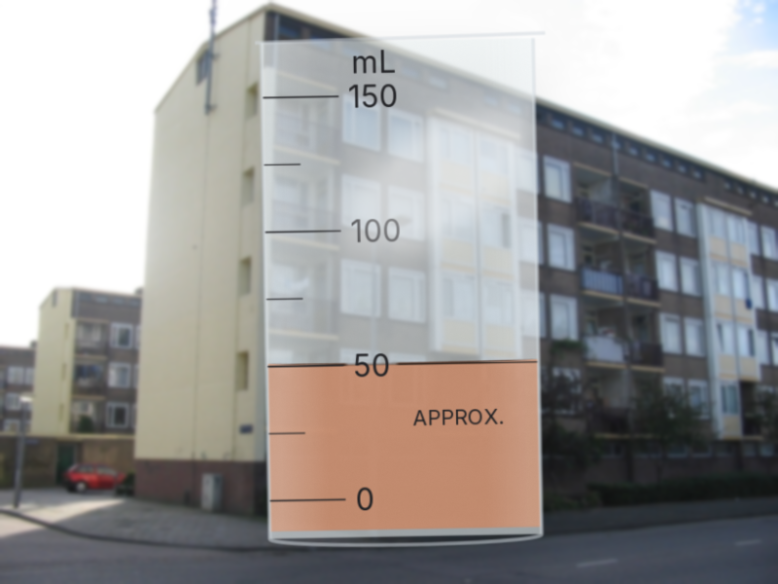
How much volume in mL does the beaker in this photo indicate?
50 mL
